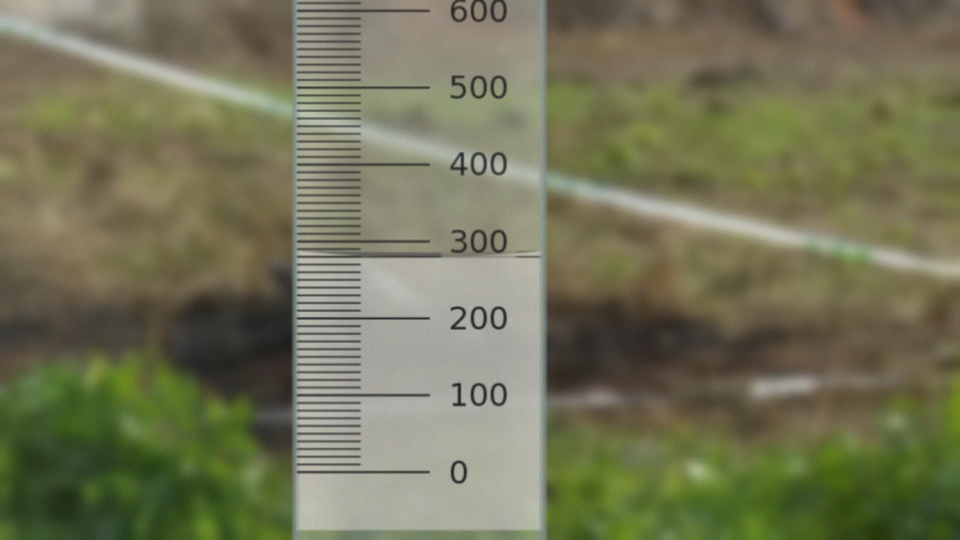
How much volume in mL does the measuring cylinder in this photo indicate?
280 mL
